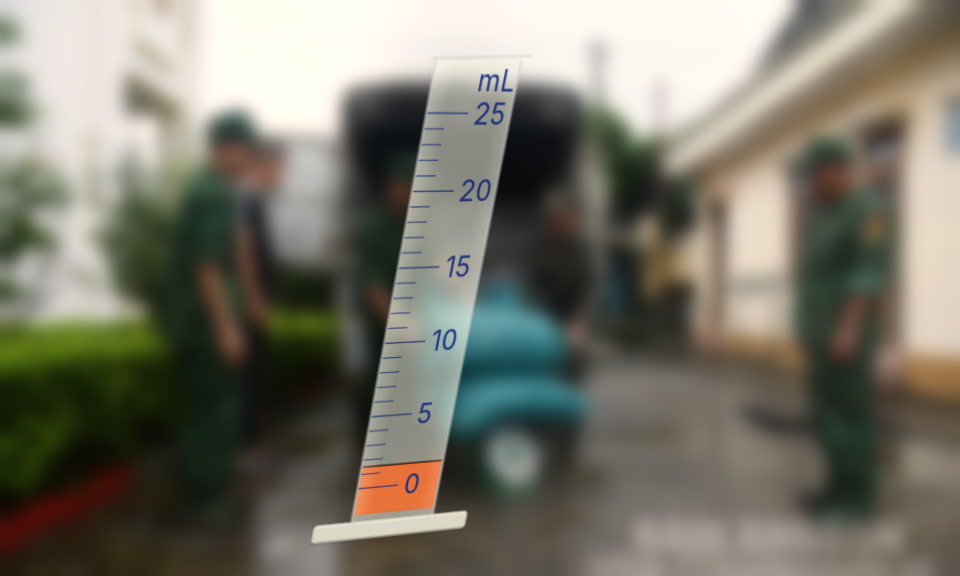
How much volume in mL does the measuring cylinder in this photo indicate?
1.5 mL
